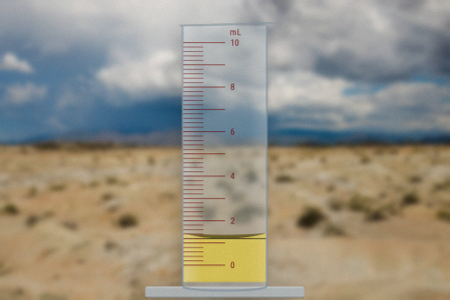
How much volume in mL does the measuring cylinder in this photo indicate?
1.2 mL
